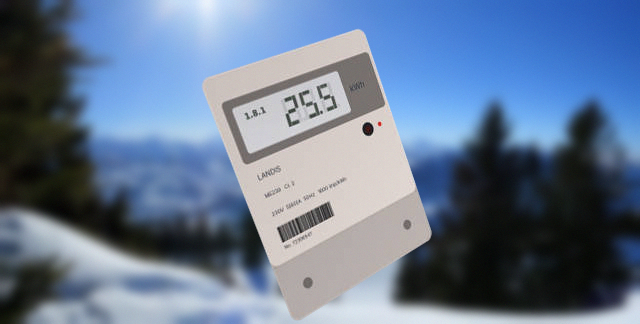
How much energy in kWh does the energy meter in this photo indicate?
25.5 kWh
